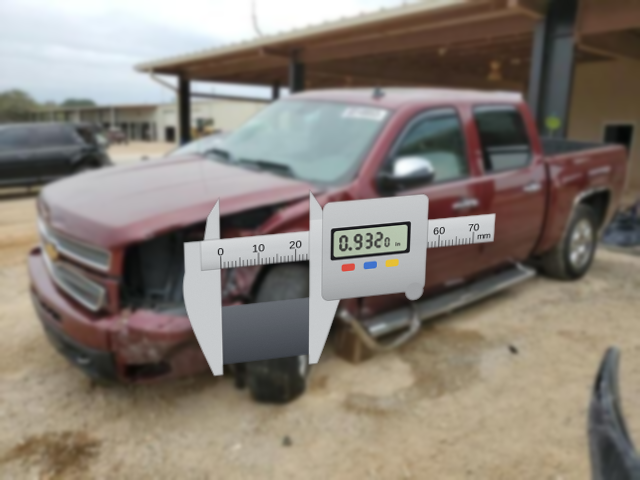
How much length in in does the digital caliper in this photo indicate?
0.9320 in
